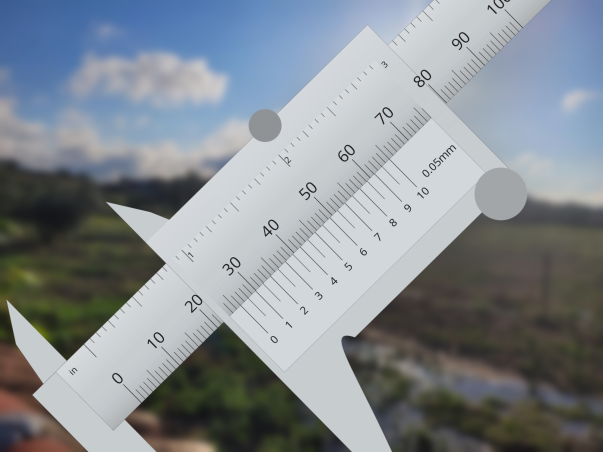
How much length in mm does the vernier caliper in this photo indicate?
26.0 mm
